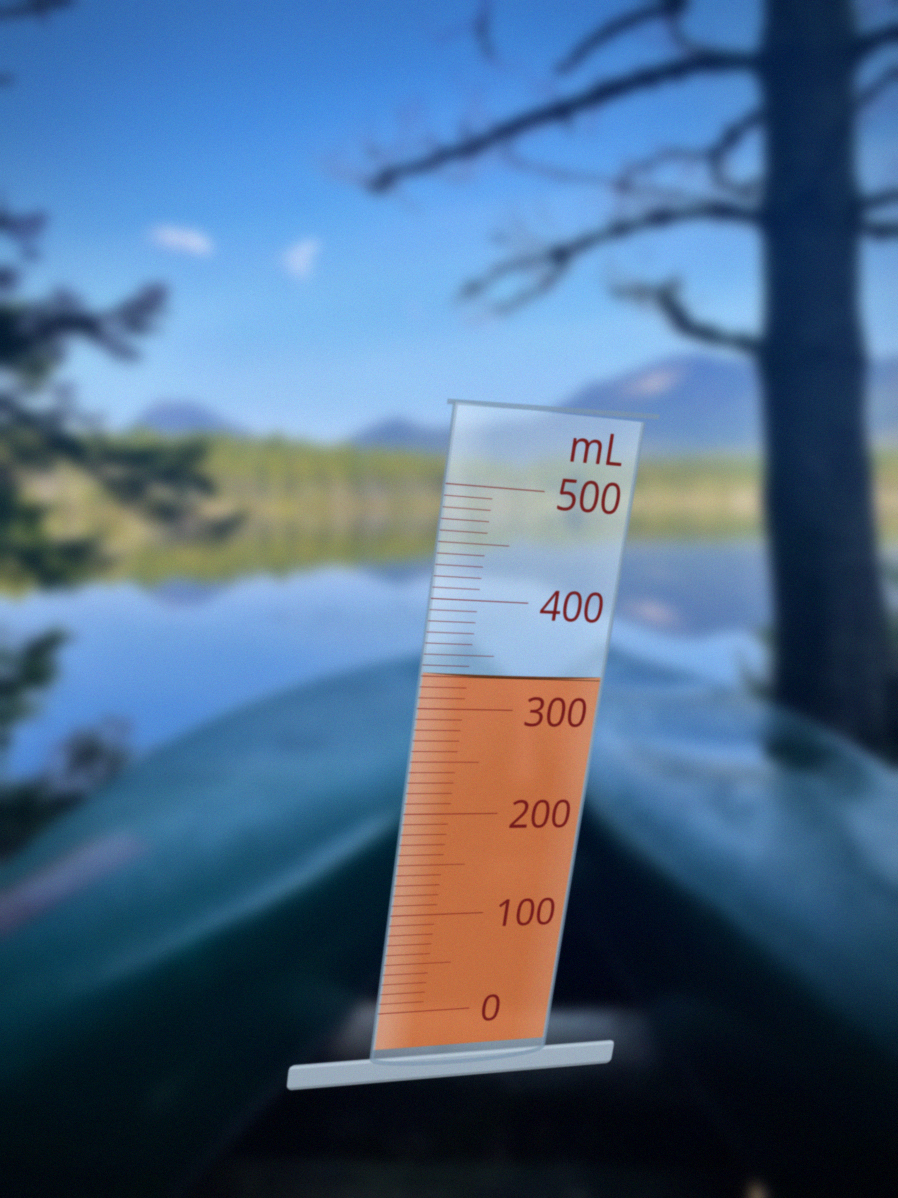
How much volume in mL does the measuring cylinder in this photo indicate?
330 mL
